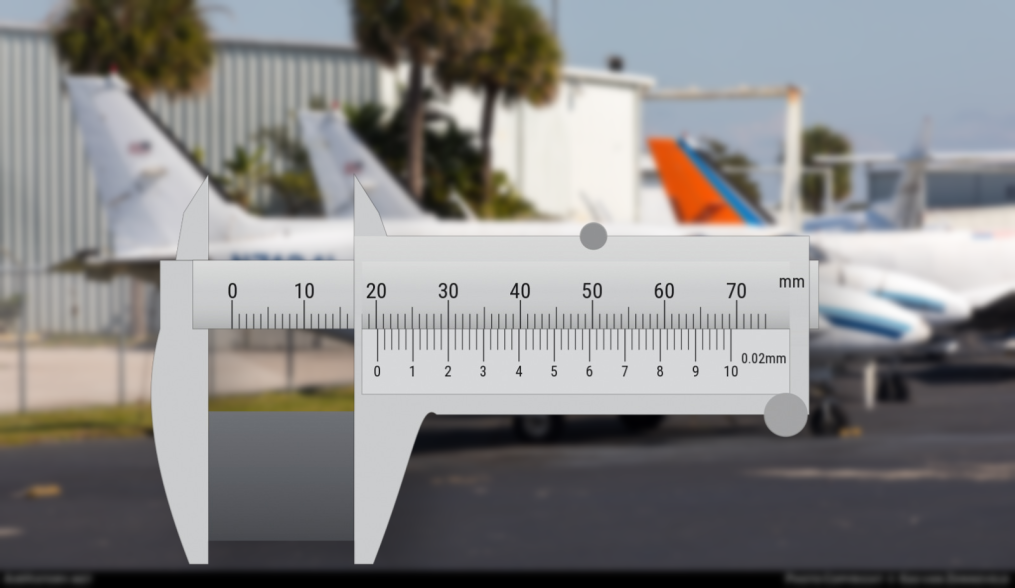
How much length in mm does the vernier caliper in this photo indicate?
20.2 mm
